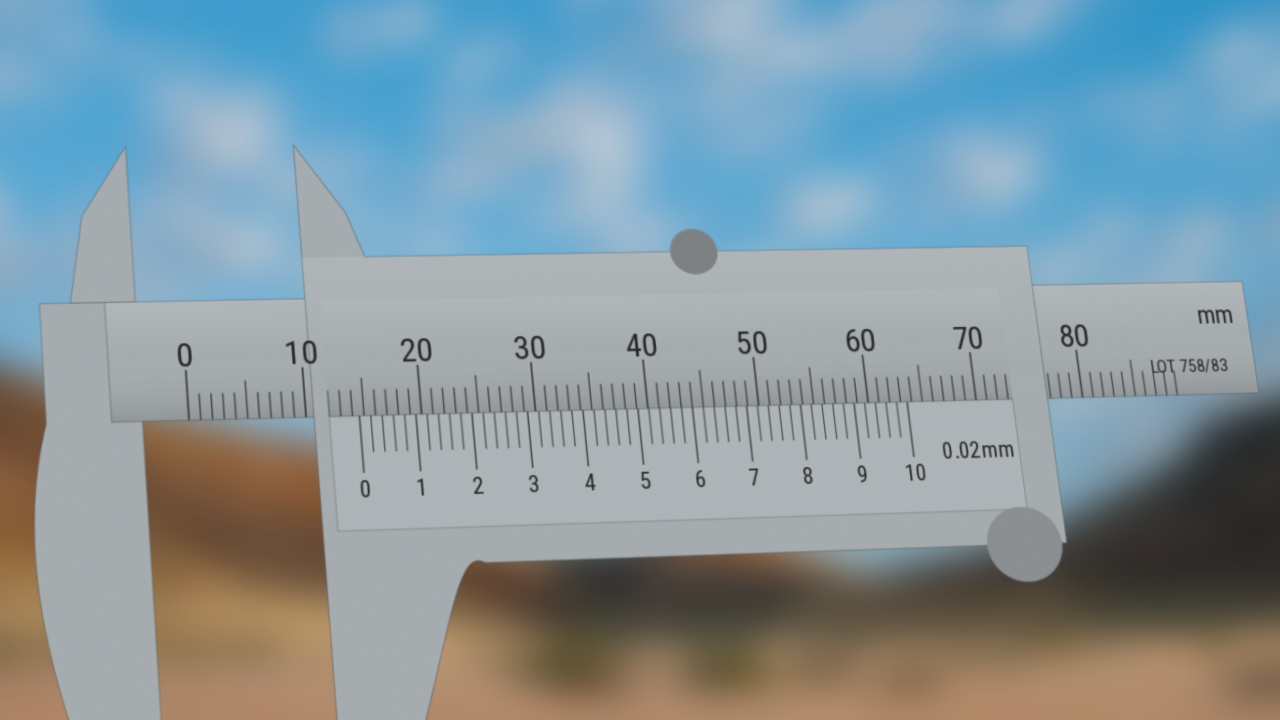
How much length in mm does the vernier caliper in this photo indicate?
14.6 mm
